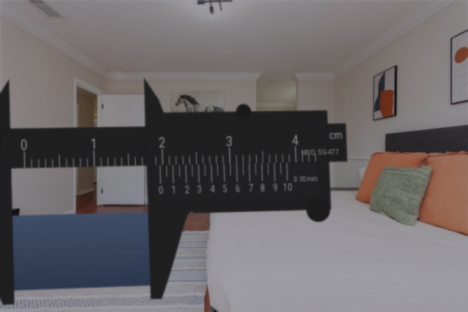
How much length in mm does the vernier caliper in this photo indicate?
19.6 mm
